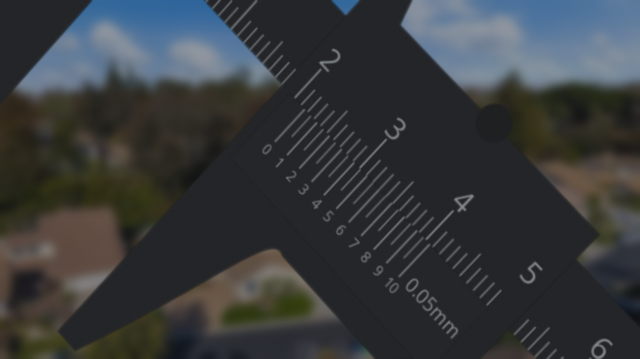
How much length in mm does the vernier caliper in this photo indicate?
21.6 mm
